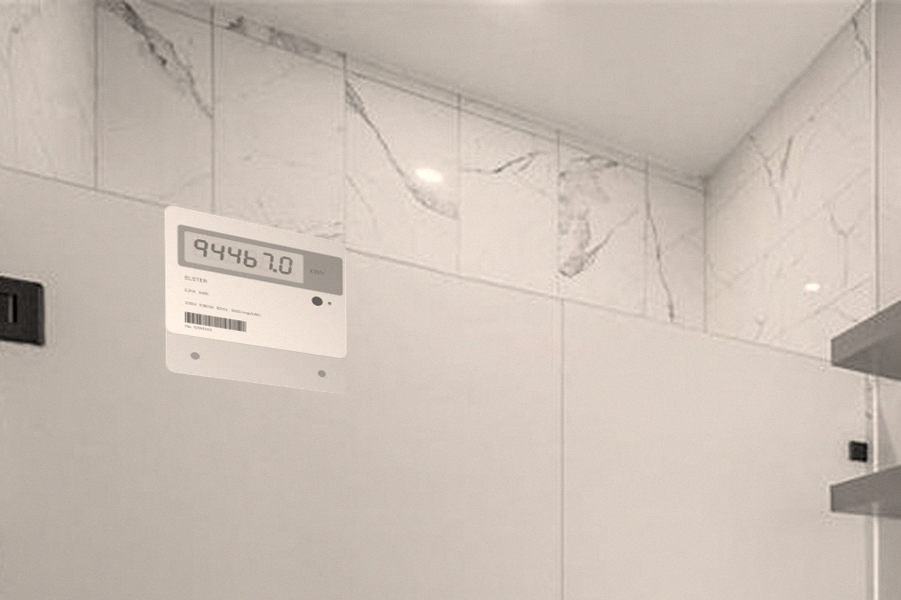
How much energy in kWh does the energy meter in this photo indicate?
94467.0 kWh
